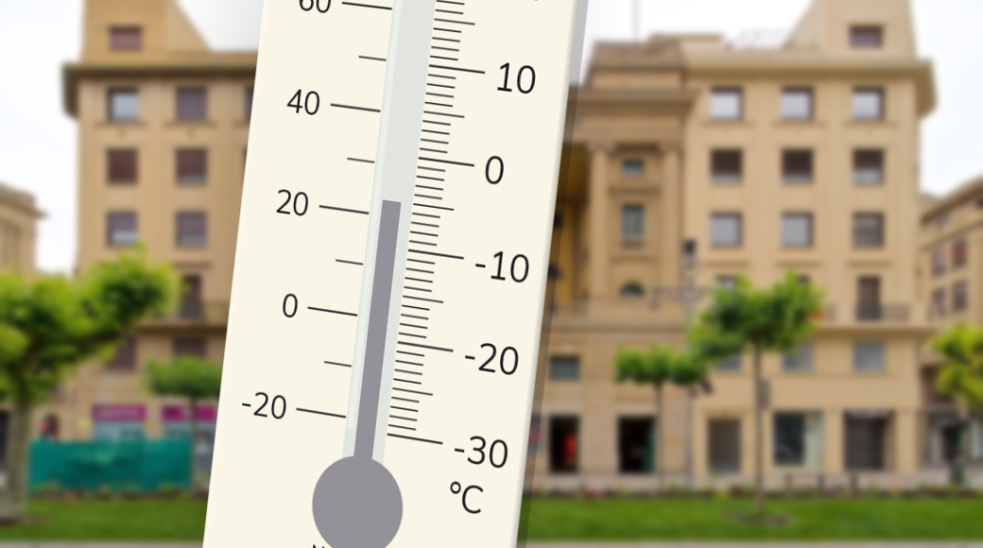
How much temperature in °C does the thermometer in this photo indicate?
-5 °C
